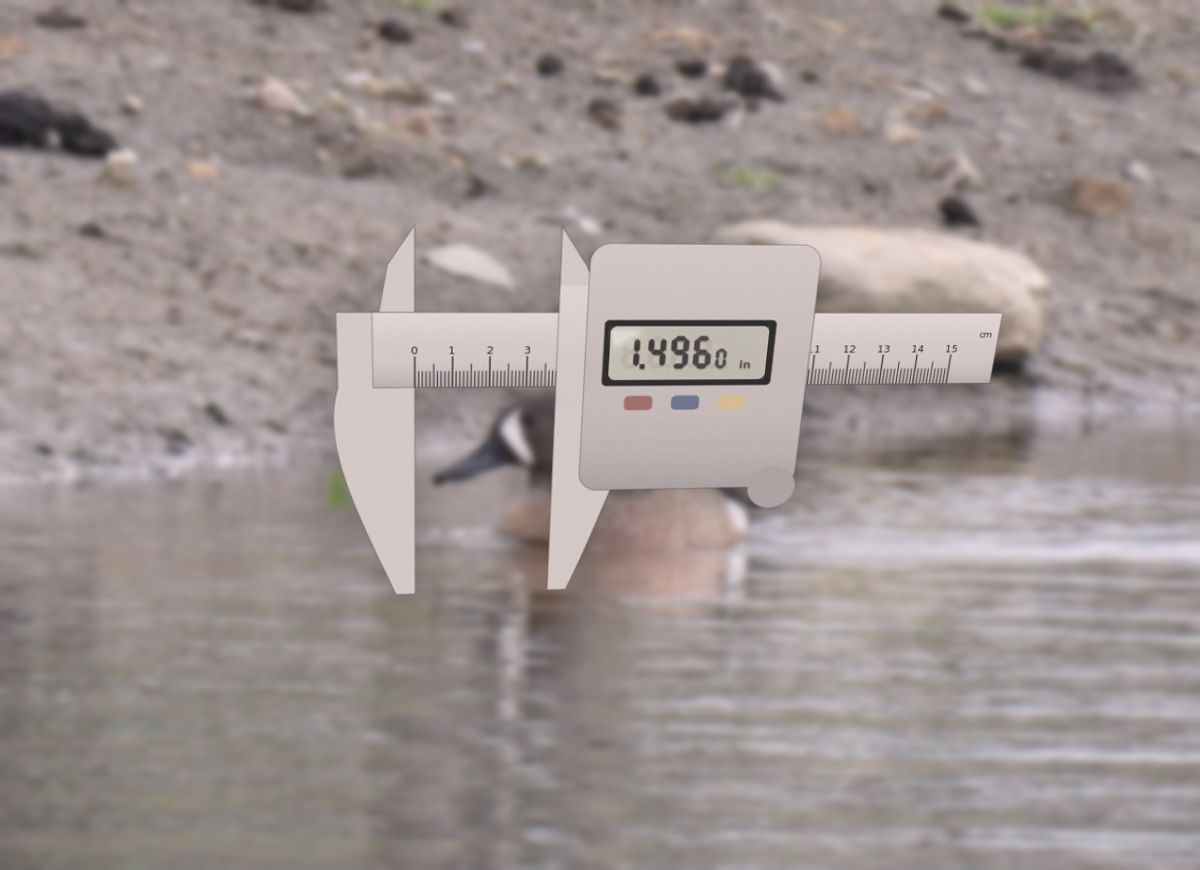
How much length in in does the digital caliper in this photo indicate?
1.4960 in
